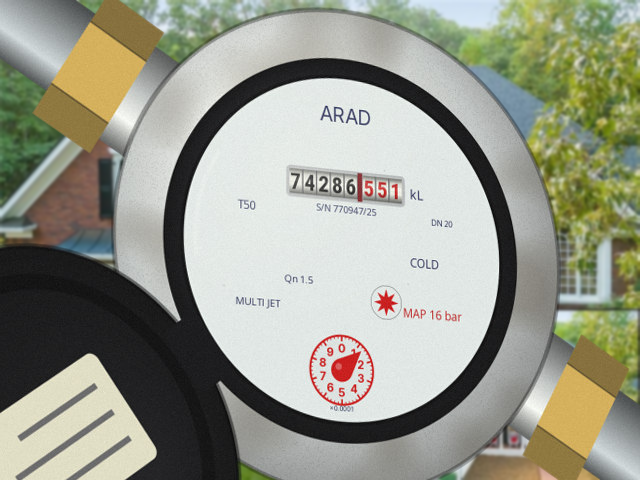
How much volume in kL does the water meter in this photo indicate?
74286.5511 kL
